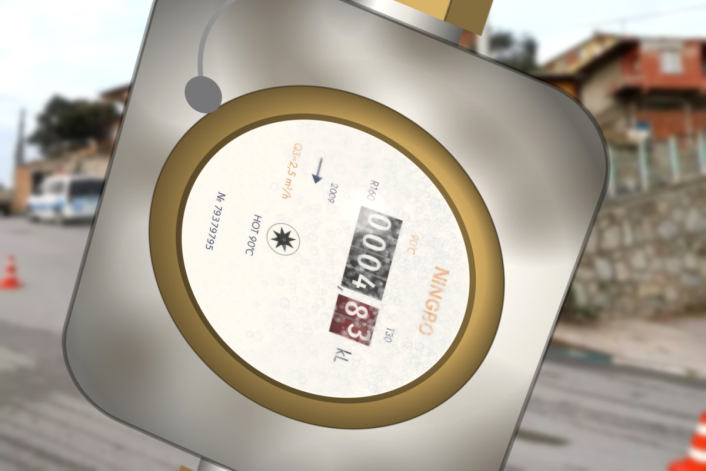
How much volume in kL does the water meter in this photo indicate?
4.83 kL
